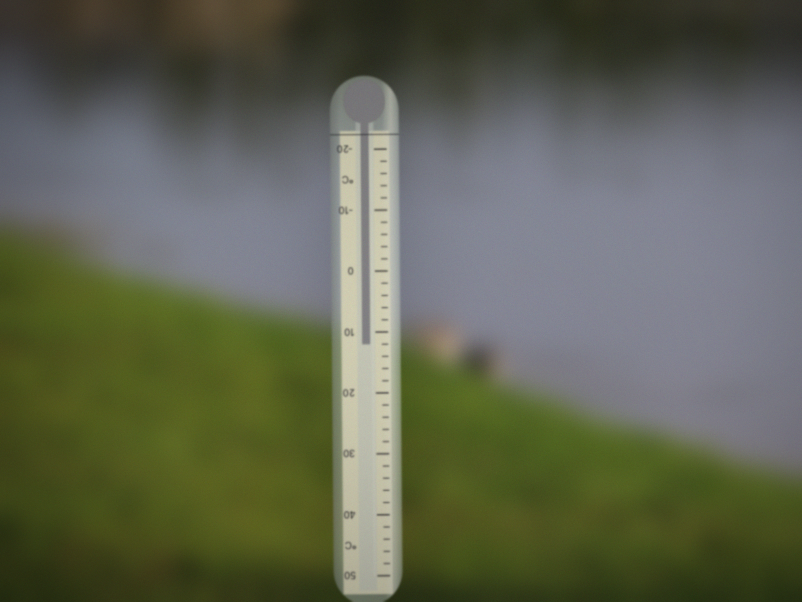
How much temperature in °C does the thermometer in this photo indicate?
12 °C
